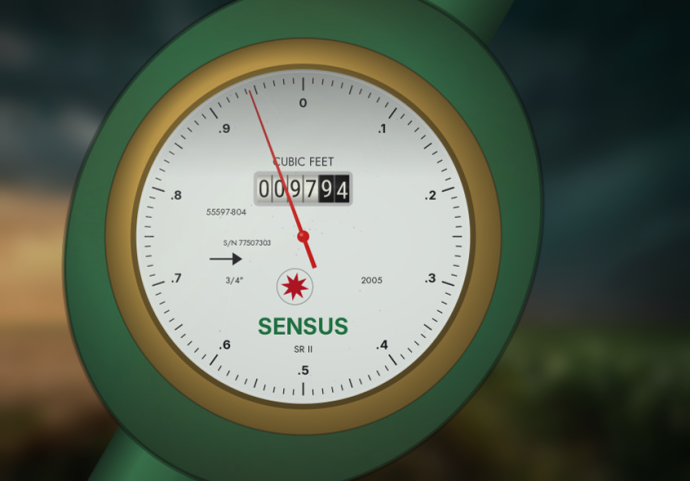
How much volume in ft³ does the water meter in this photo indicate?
9793.94 ft³
